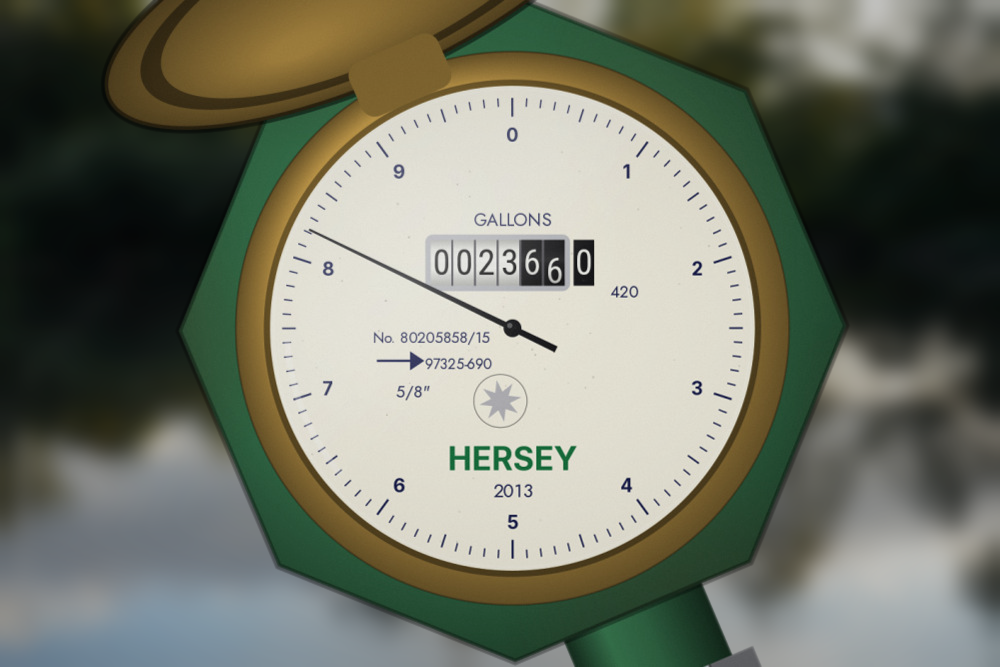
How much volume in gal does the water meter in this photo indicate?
23658.2 gal
